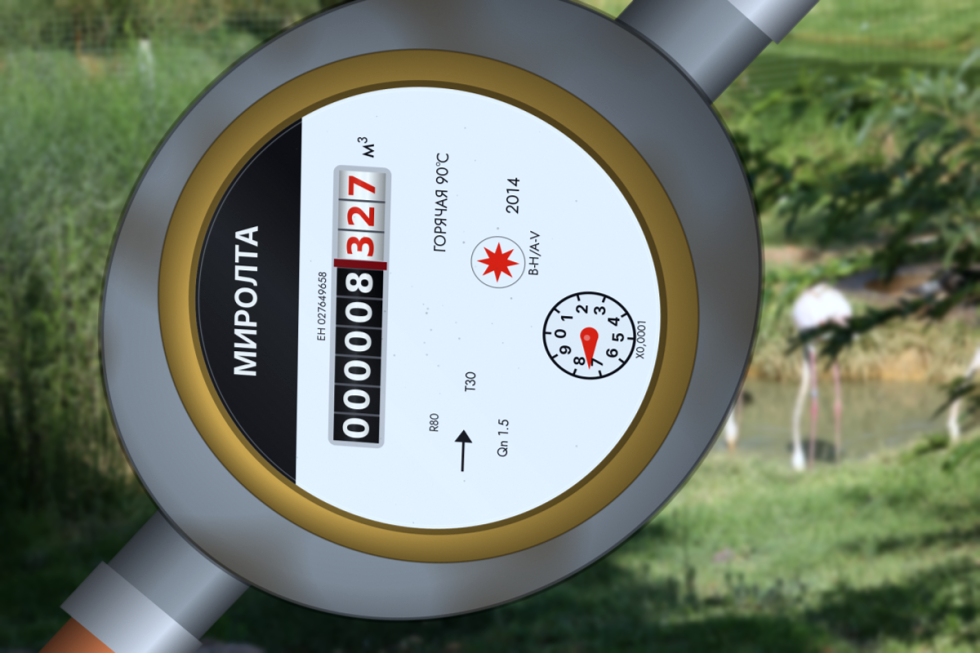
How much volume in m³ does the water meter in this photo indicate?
8.3277 m³
